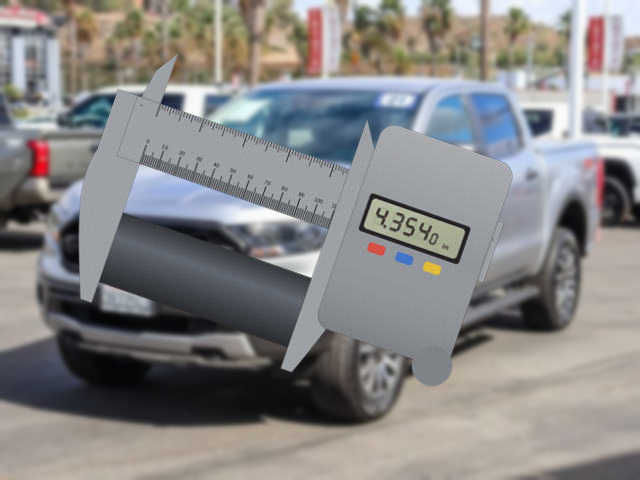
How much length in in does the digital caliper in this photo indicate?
4.3540 in
